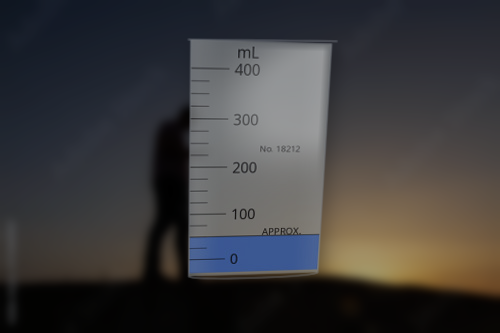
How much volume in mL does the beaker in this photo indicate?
50 mL
